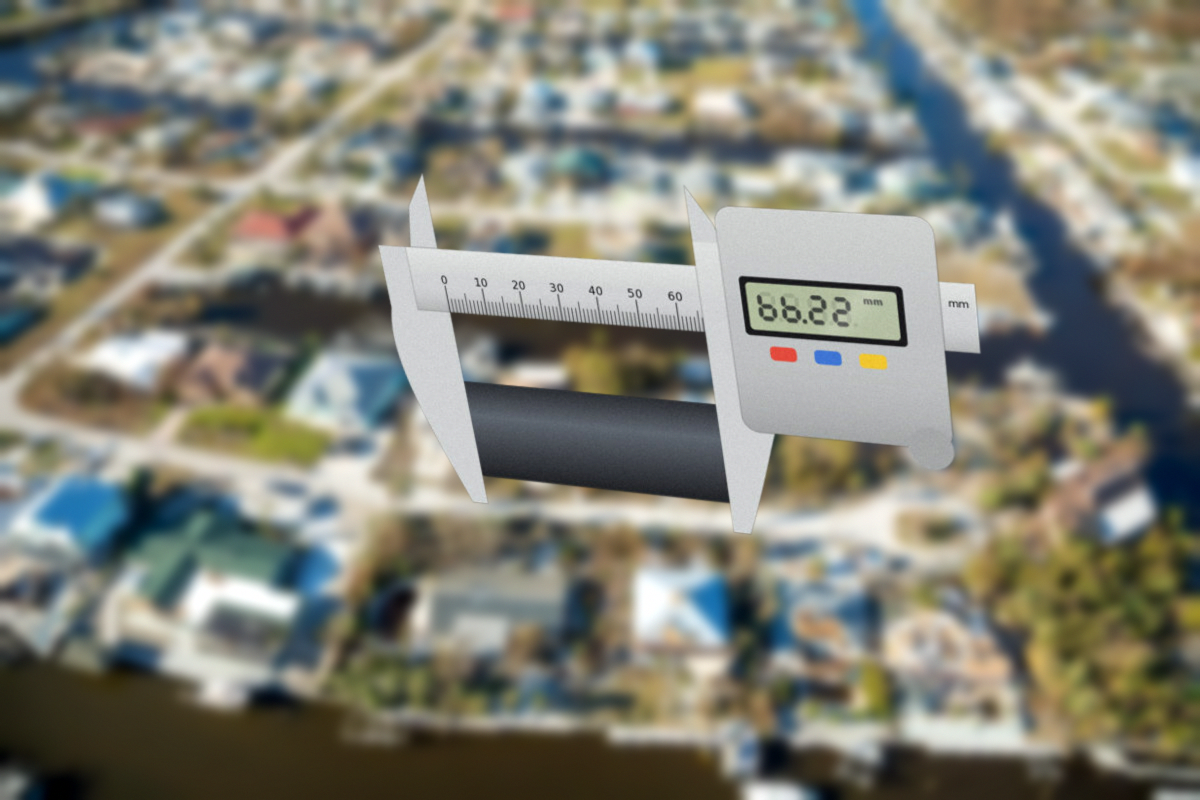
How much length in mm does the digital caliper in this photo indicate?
66.22 mm
